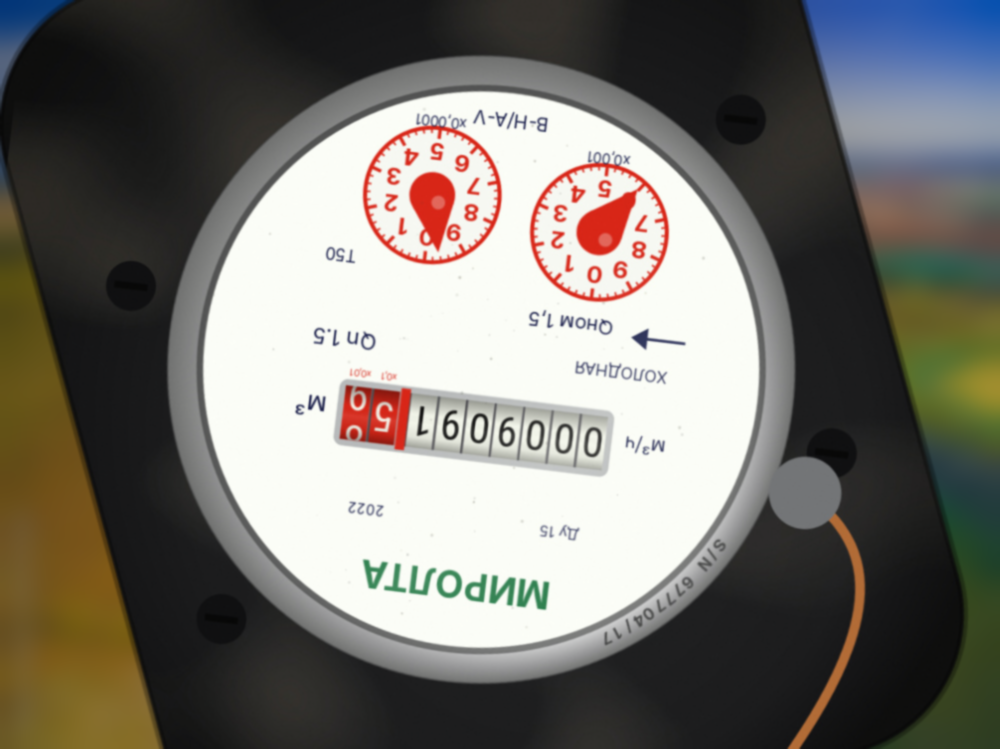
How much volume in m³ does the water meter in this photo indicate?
9091.5859 m³
